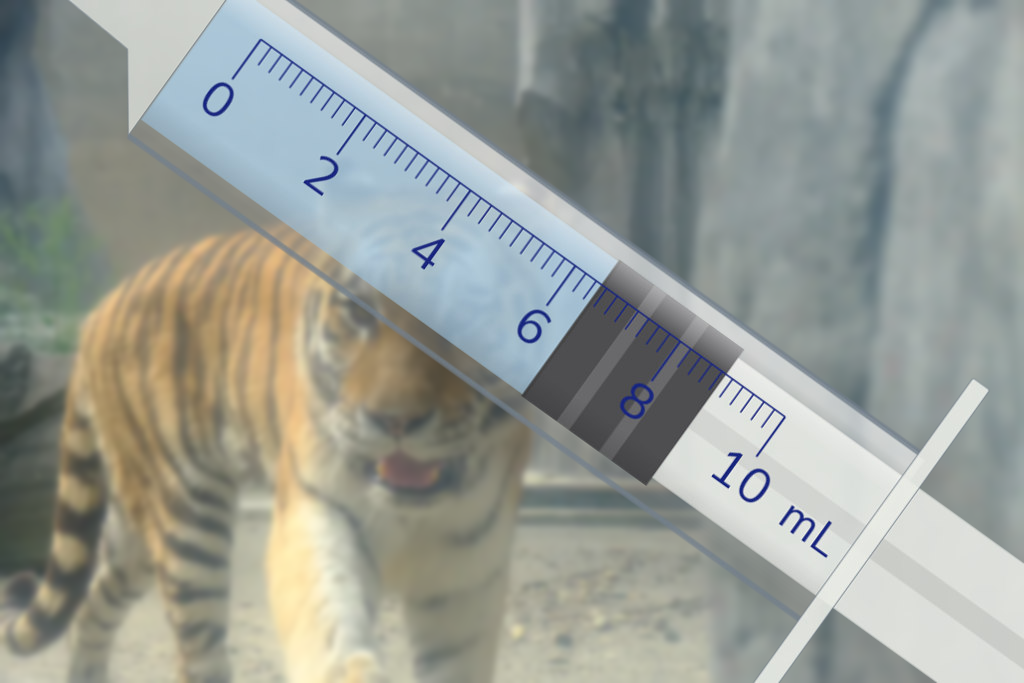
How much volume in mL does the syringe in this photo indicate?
6.5 mL
